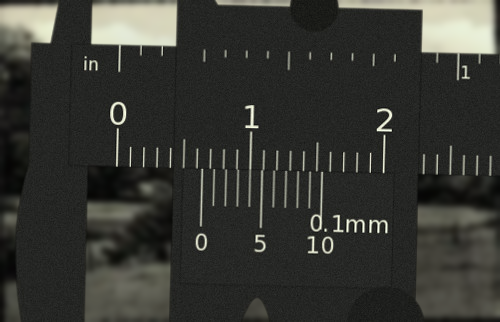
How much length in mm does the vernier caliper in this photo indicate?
6.4 mm
